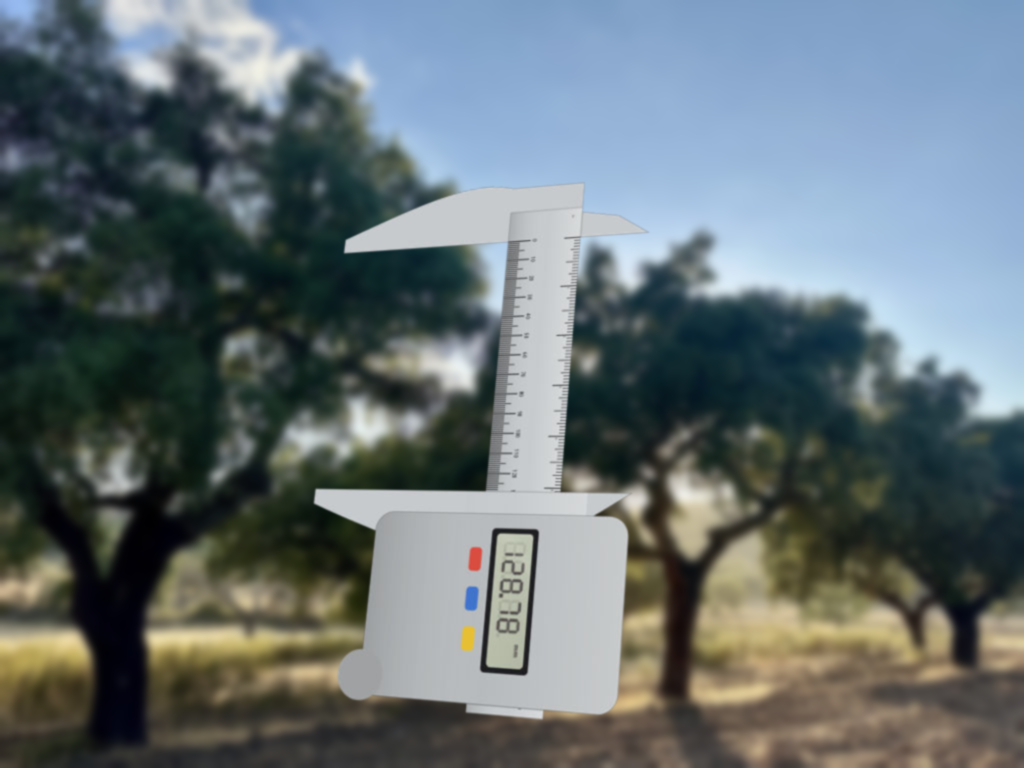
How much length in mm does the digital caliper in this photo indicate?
128.78 mm
